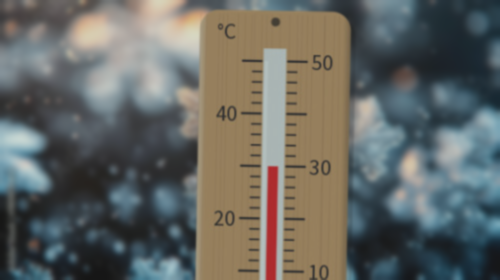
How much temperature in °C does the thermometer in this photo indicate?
30 °C
